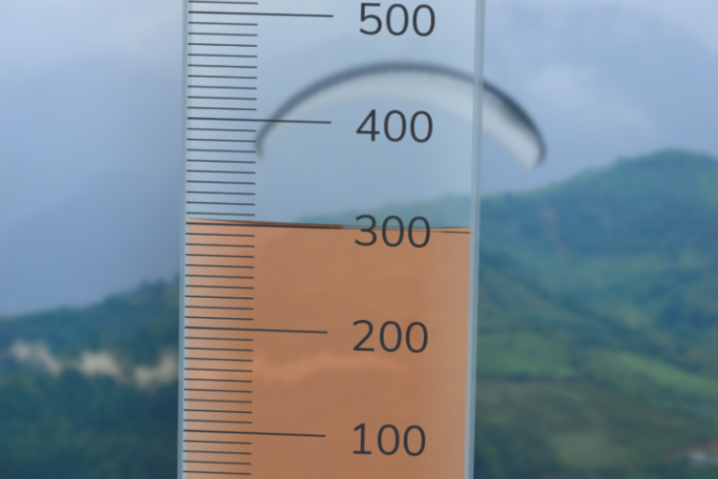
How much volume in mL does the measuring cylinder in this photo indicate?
300 mL
